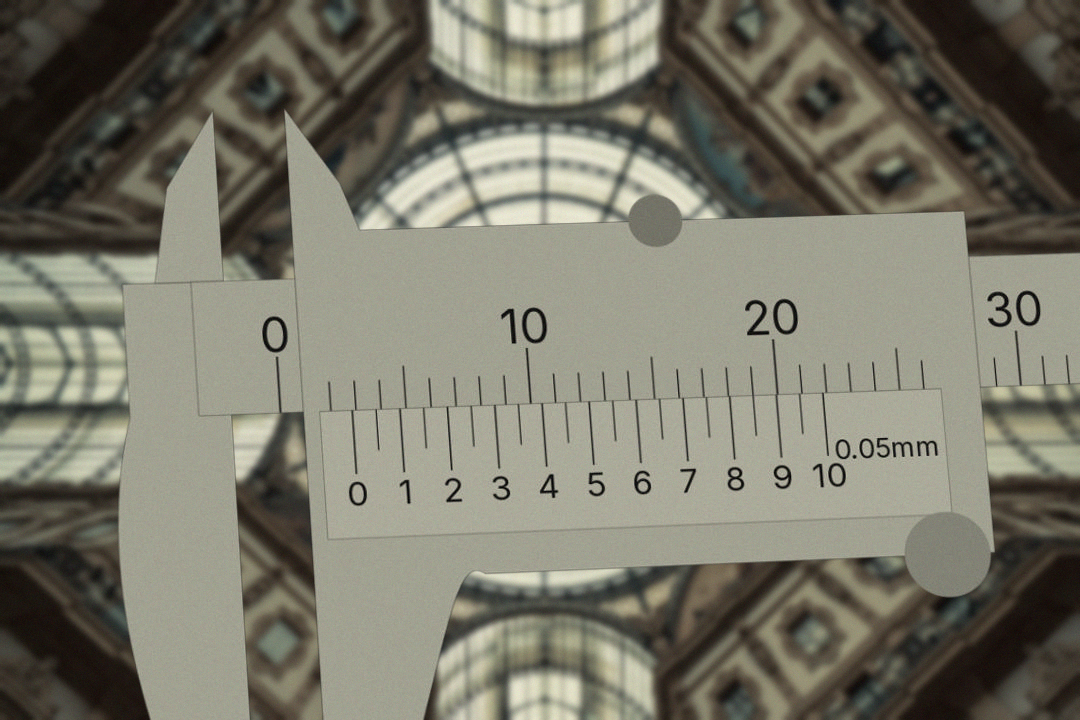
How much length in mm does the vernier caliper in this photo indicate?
2.85 mm
